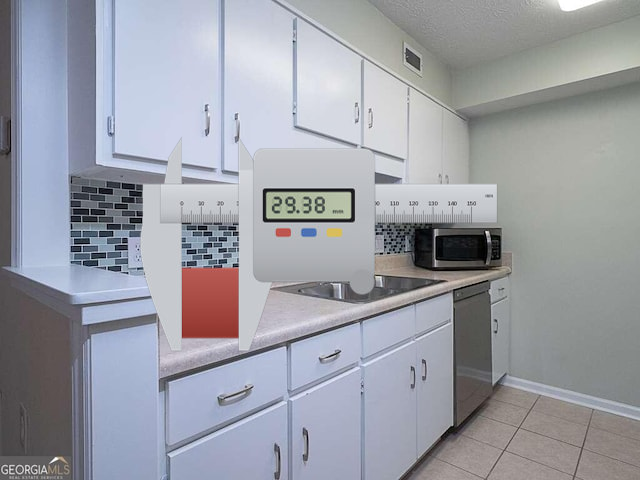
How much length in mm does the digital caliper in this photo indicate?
29.38 mm
